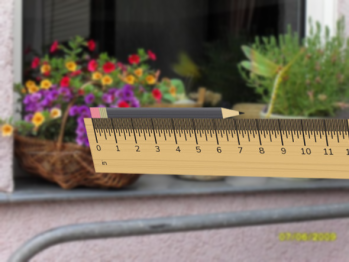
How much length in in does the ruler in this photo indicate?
7.5 in
